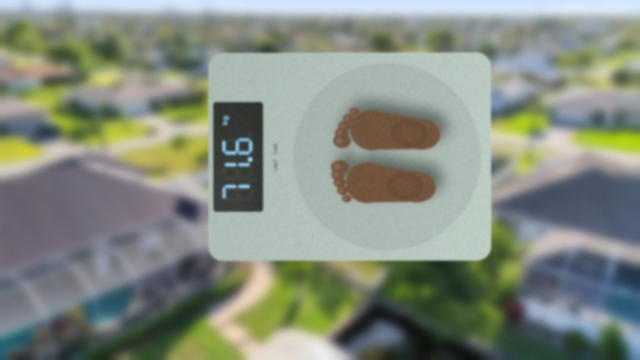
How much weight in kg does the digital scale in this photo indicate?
71.6 kg
